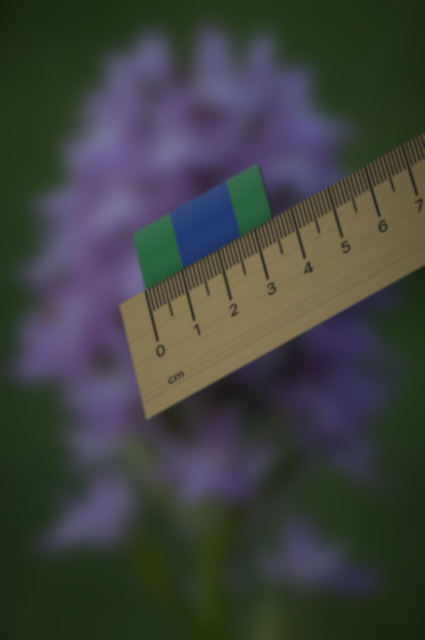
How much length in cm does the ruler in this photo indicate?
3.5 cm
